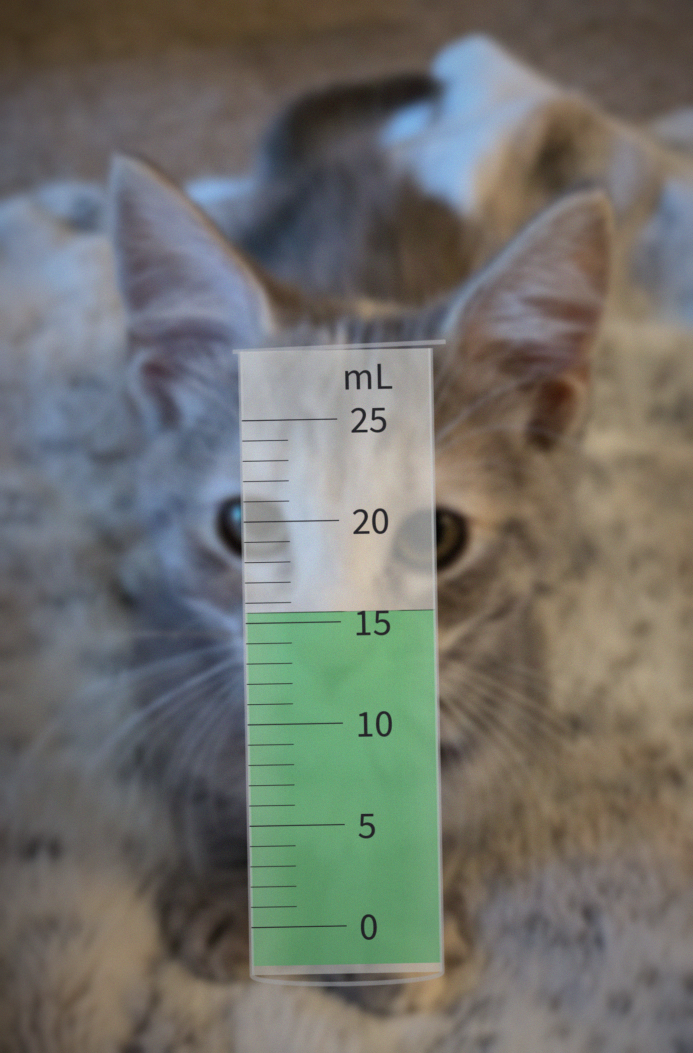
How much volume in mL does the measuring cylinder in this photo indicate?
15.5 mL
